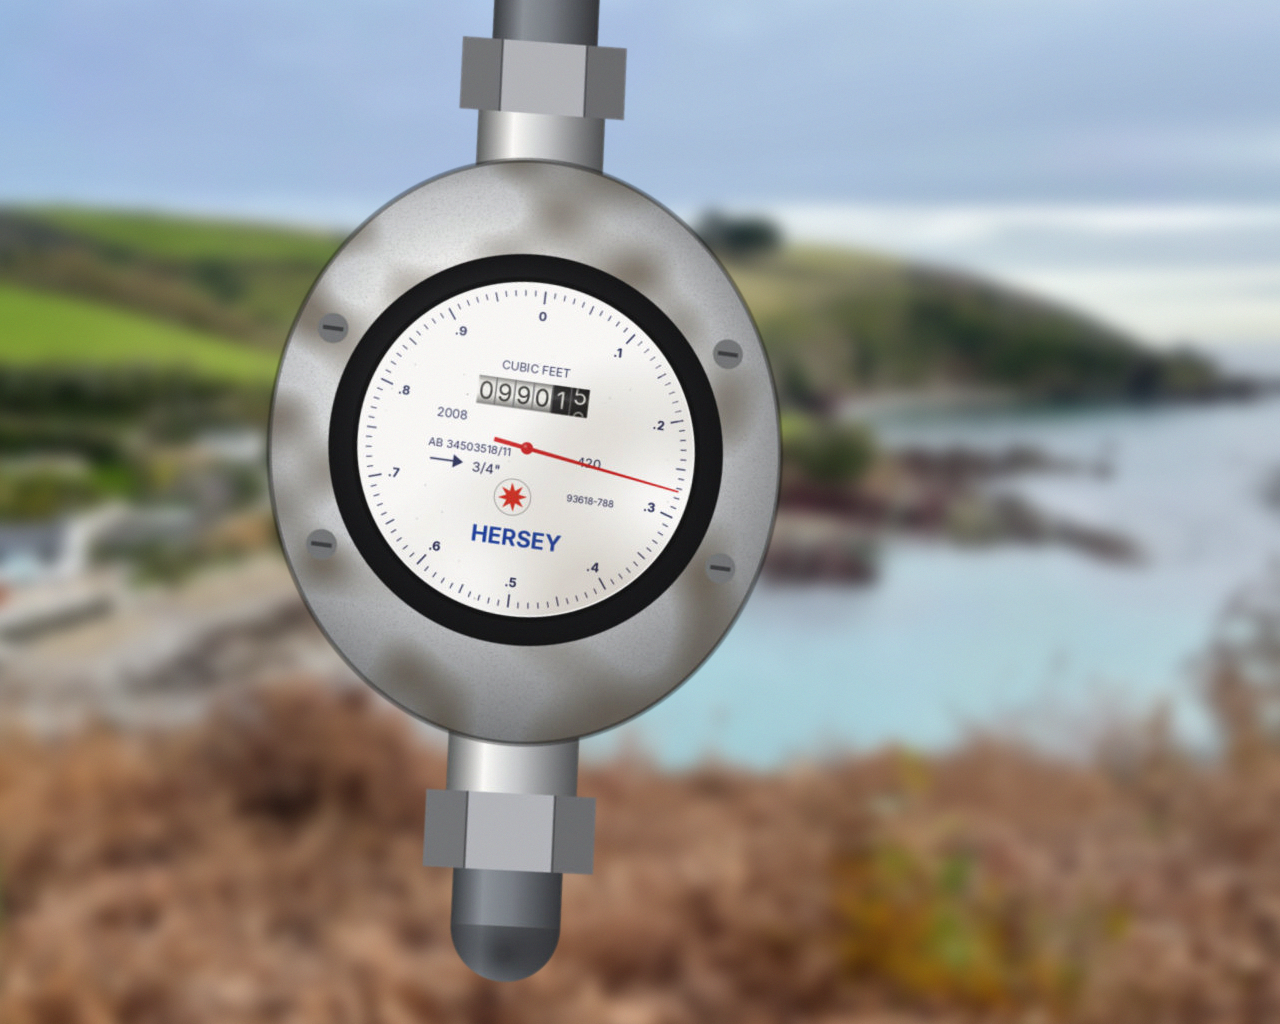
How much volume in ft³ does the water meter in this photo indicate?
99015.27 ft³
